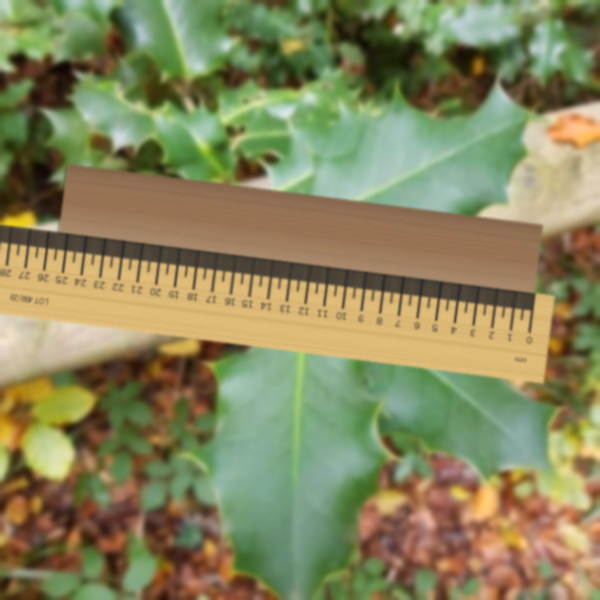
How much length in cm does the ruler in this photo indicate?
25.5 cm
